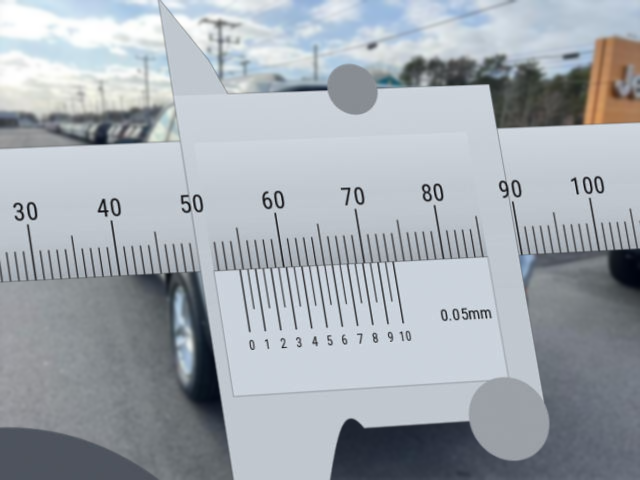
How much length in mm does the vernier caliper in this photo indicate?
54.6 mm
